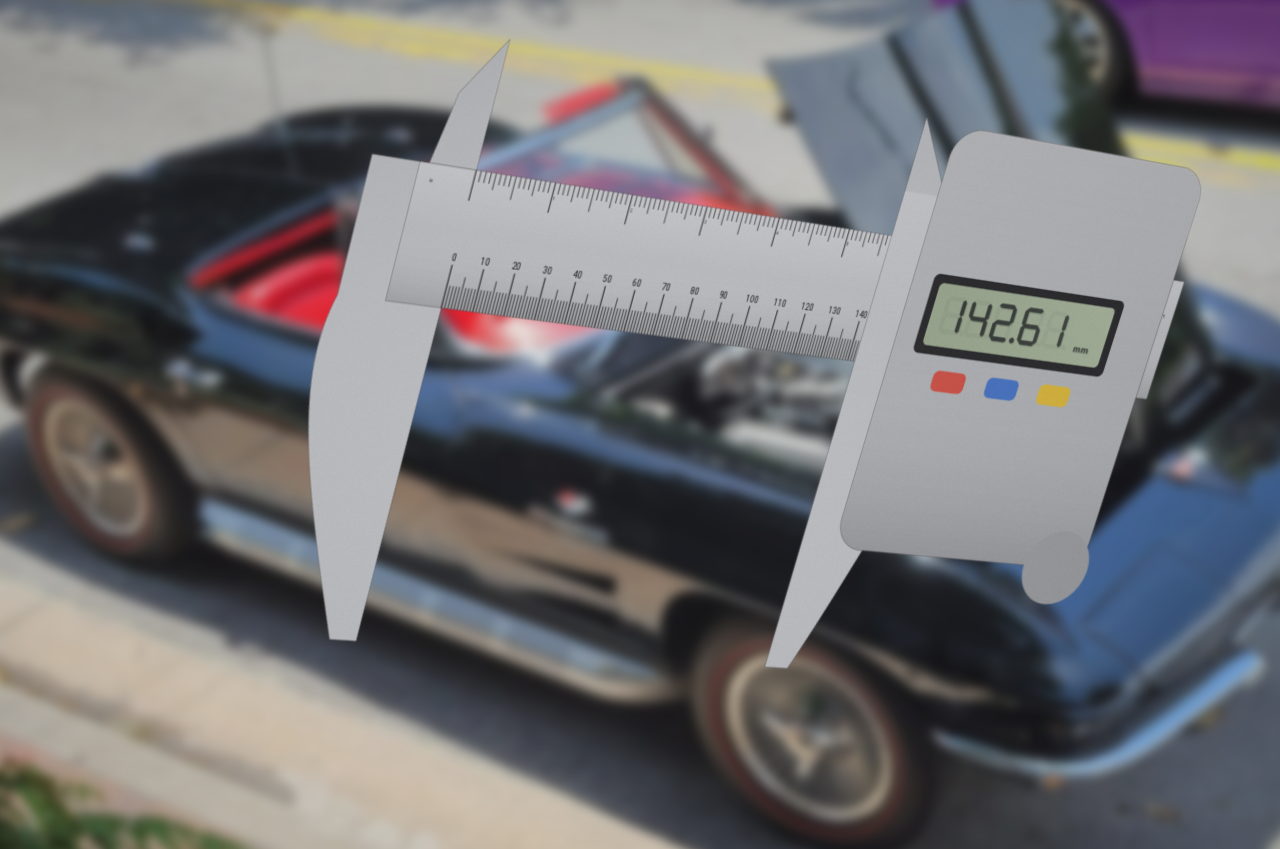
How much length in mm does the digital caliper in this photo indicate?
142.61 mm
